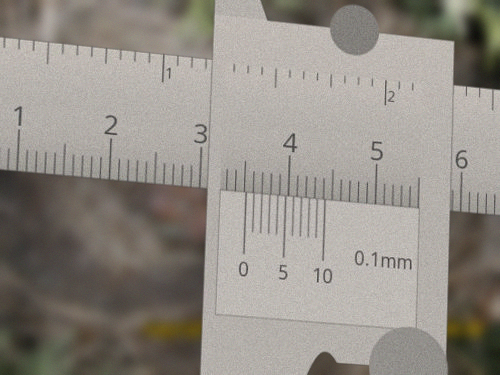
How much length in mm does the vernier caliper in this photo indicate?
35.2 mm
